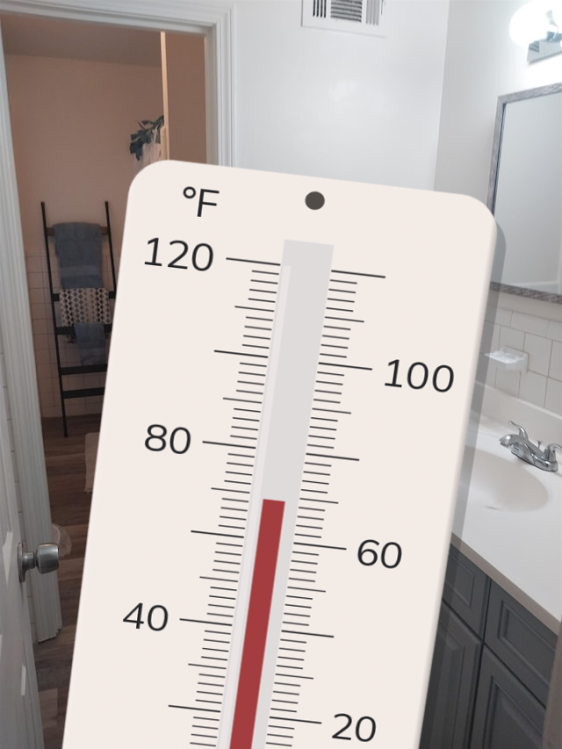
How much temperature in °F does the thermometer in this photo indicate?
69 °F
